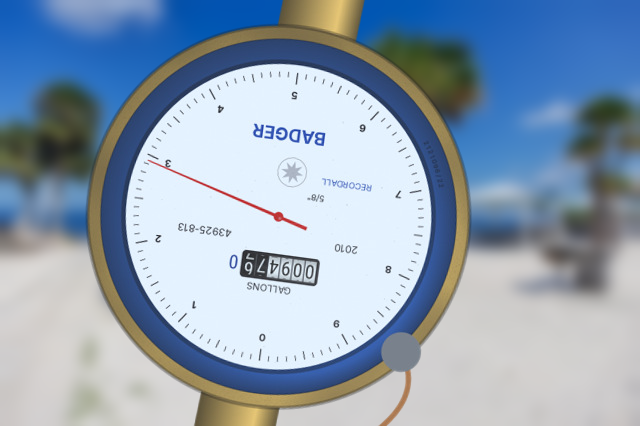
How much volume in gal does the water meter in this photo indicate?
94762.9 gal
